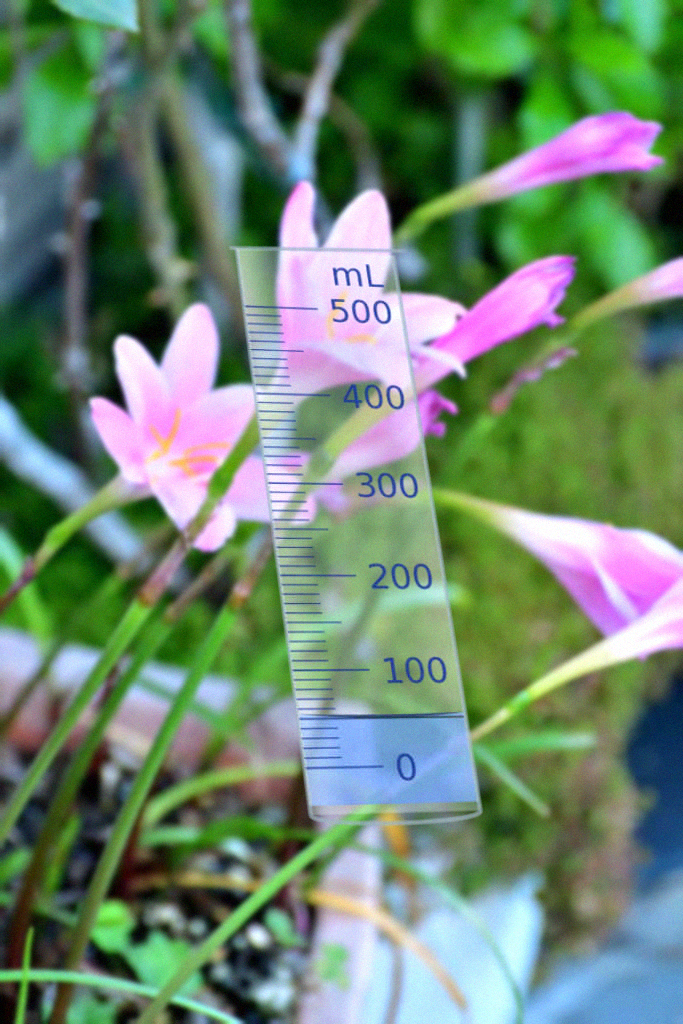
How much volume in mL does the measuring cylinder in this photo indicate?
50 mL
